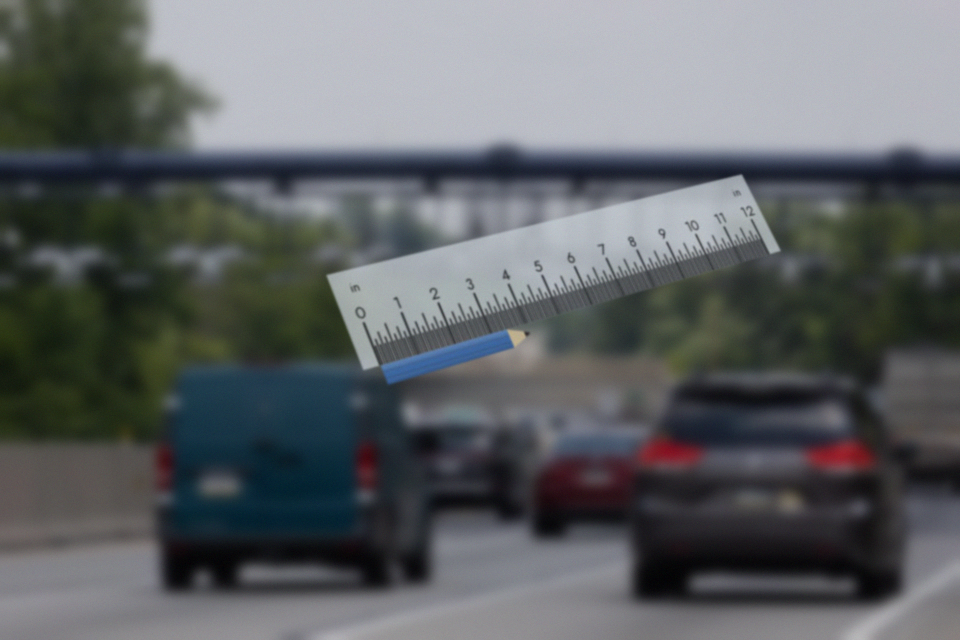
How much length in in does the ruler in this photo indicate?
4 in
